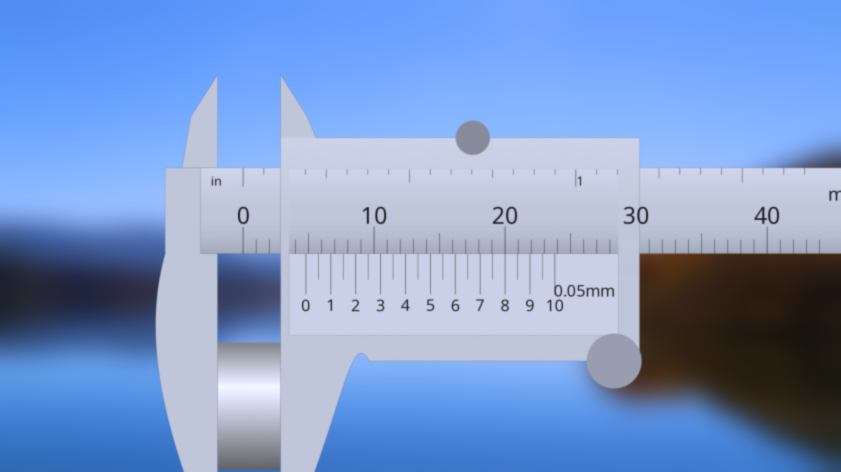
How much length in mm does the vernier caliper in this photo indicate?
4.8 mm
